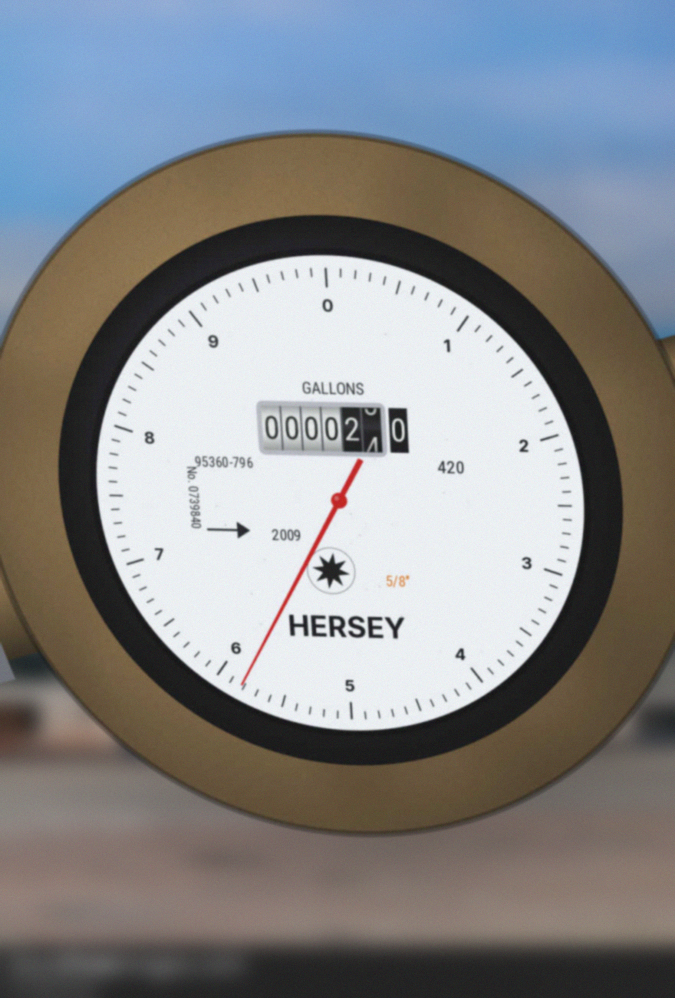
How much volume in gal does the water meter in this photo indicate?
235.8 gal
